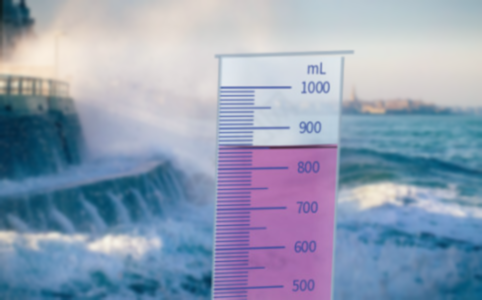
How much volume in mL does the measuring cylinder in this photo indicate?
850 mL
